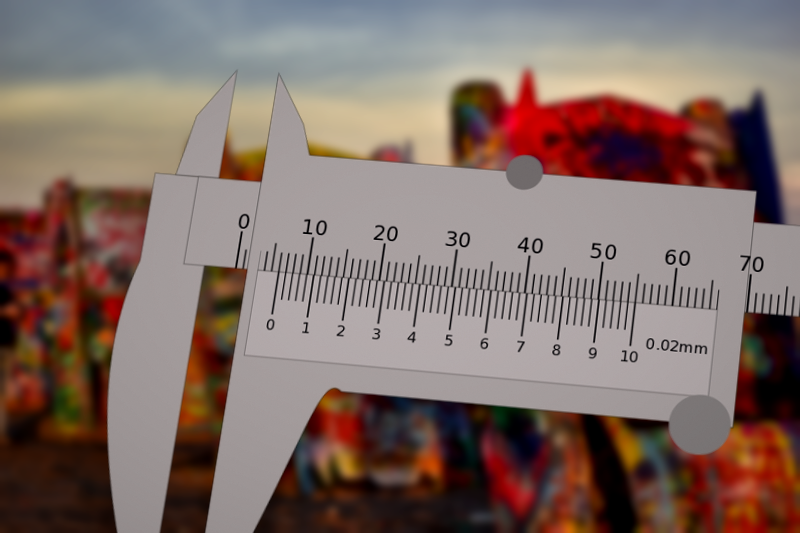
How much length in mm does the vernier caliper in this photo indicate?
6.0 mm
